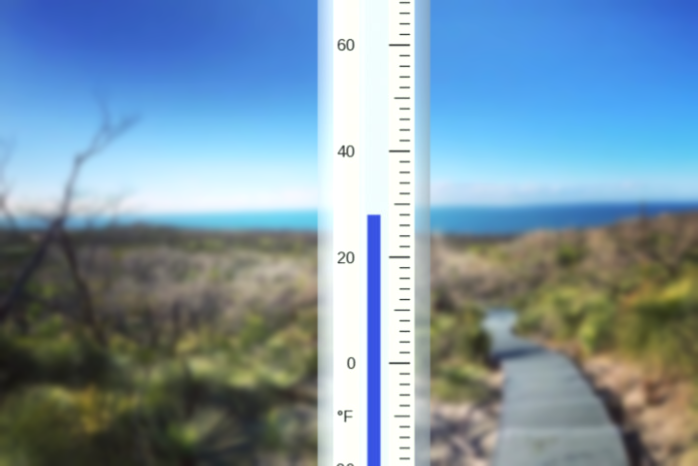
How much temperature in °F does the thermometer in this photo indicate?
28 °F
